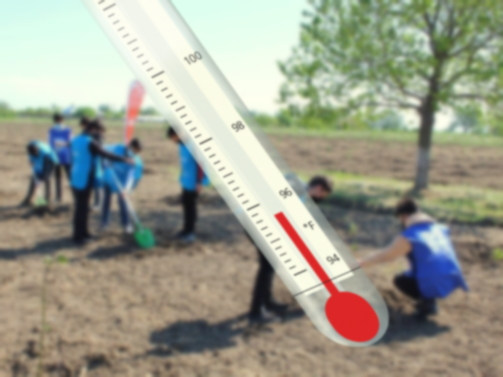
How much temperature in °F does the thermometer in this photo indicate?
95.6 °F
